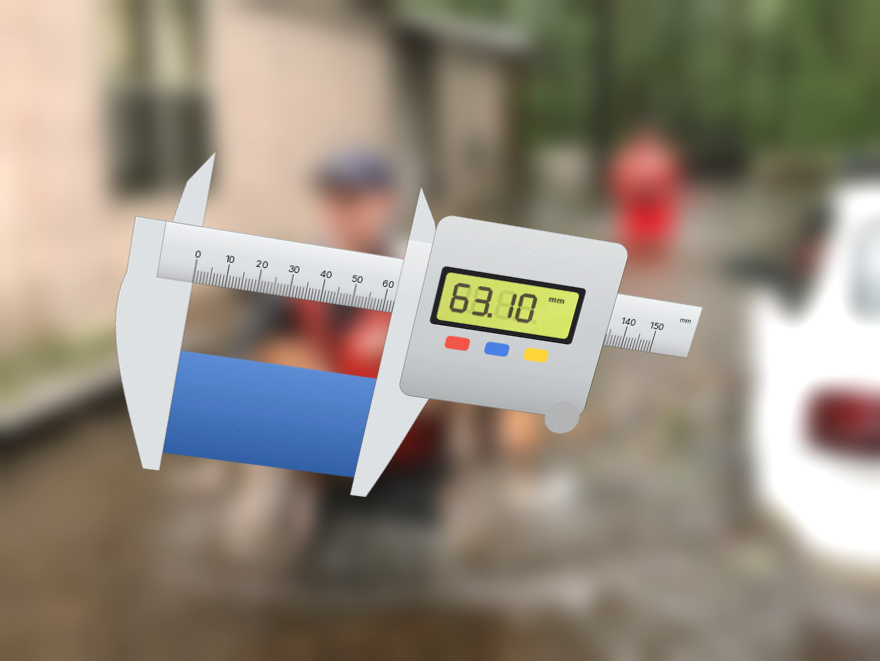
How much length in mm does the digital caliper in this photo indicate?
63.10 mm
